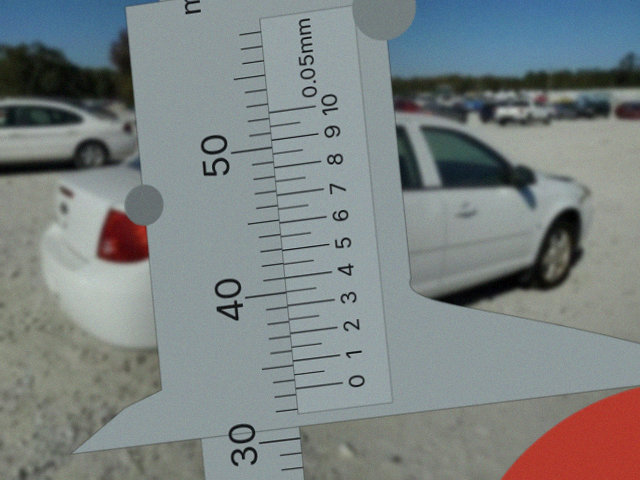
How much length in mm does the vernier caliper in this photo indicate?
33.4 mm
